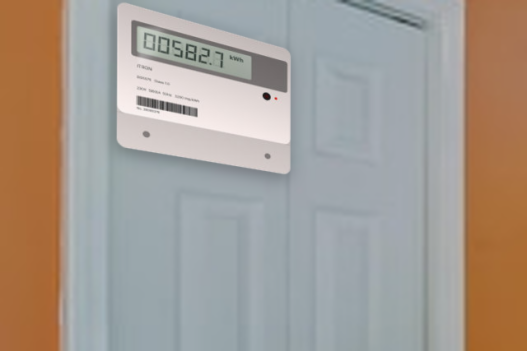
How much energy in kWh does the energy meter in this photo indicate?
582.7 kWh
